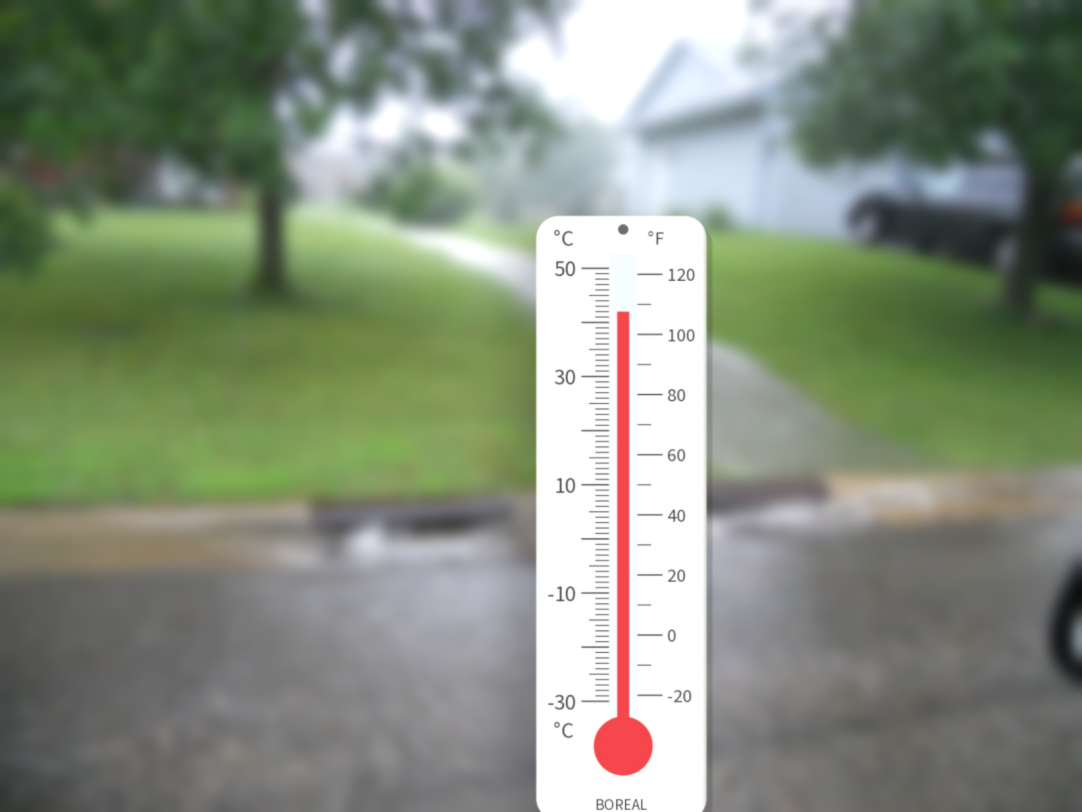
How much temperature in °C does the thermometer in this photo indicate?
42 °C
